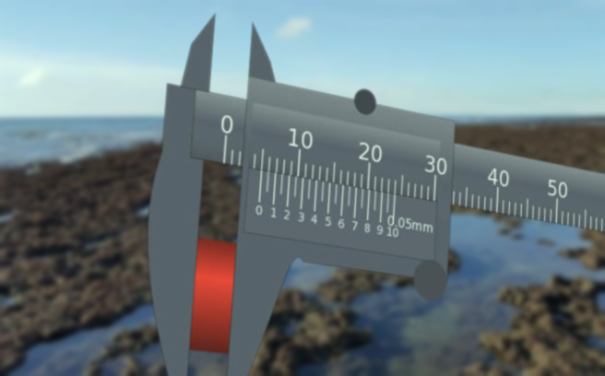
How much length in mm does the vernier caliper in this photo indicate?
5.0 mm
